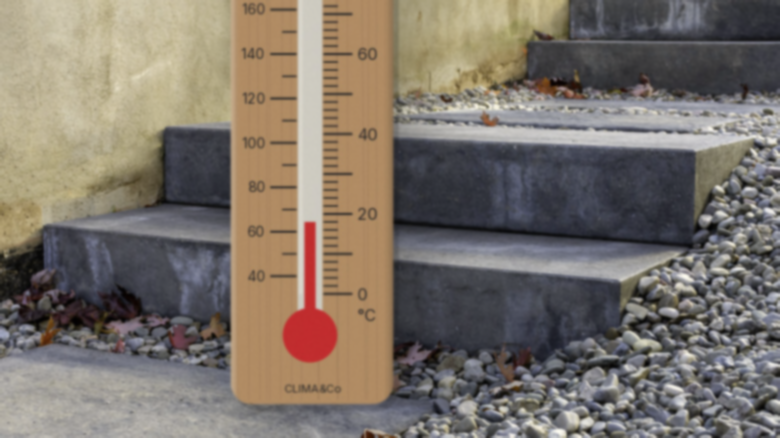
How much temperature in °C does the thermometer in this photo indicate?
18 °C
